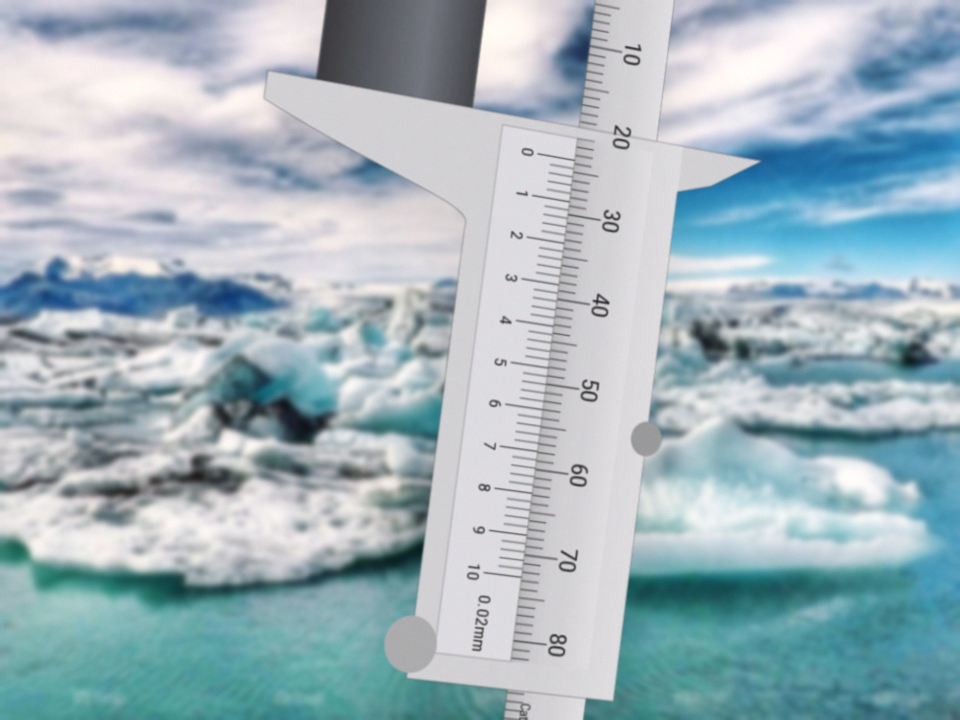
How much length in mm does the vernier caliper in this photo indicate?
23.6 mm
